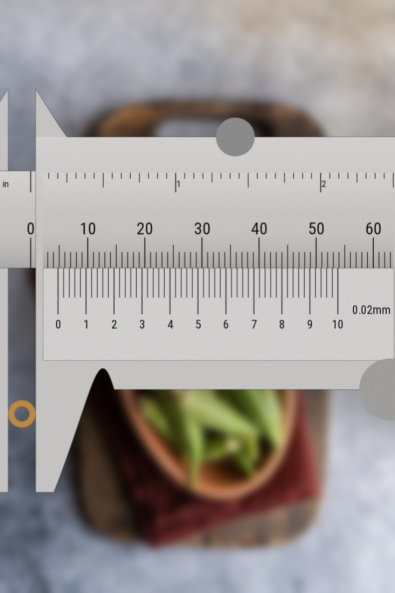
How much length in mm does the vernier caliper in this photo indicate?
4.8 mm
